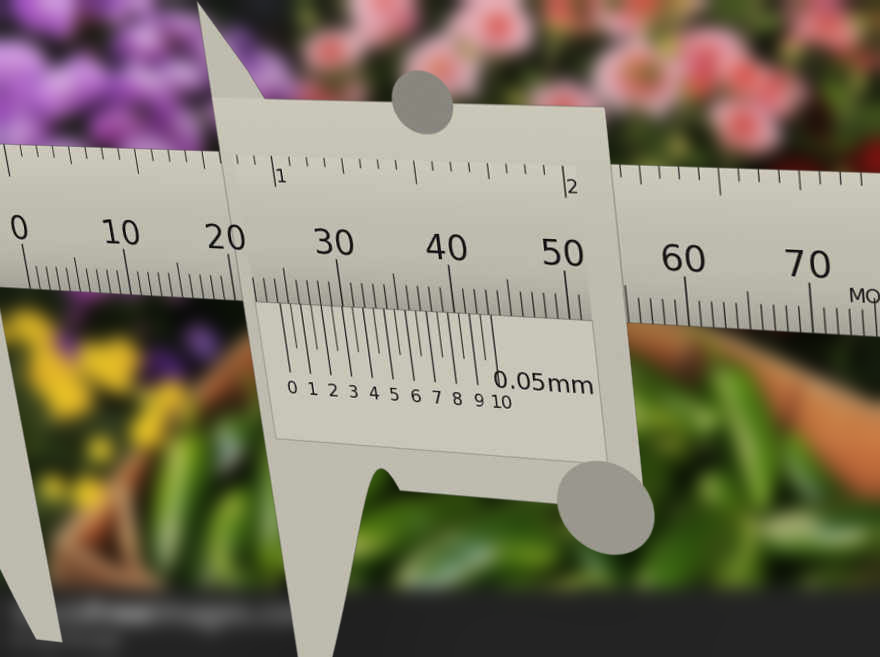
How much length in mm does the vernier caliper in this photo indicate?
24.2 mm
